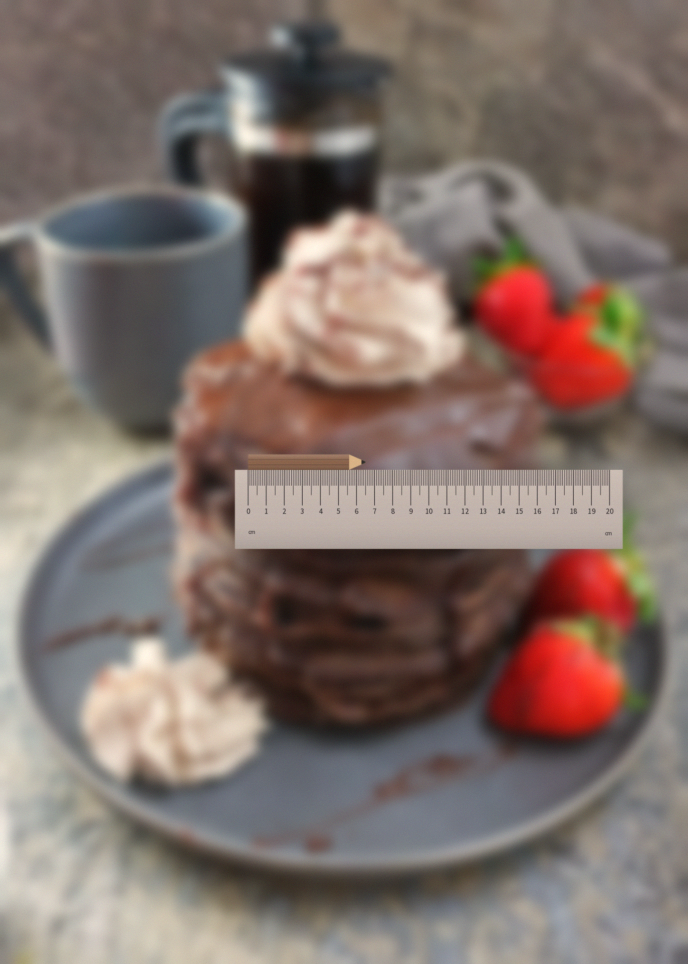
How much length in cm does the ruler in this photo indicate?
6.5 cm
